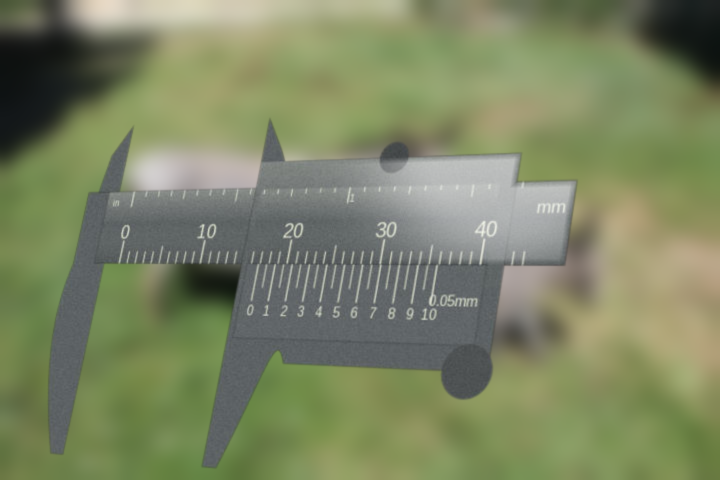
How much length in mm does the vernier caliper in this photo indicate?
16.8 mm
